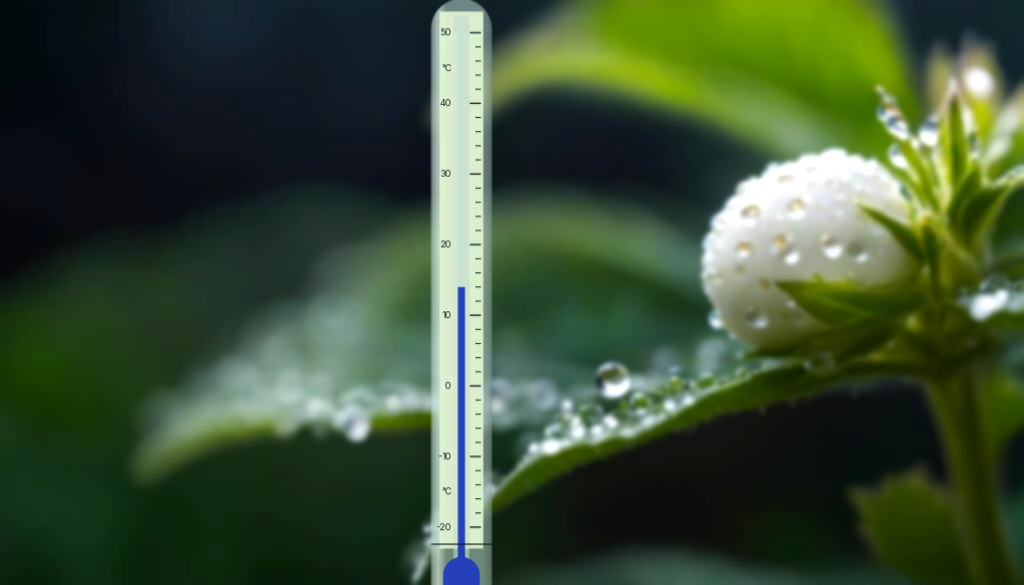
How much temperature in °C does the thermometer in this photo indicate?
14 °C
